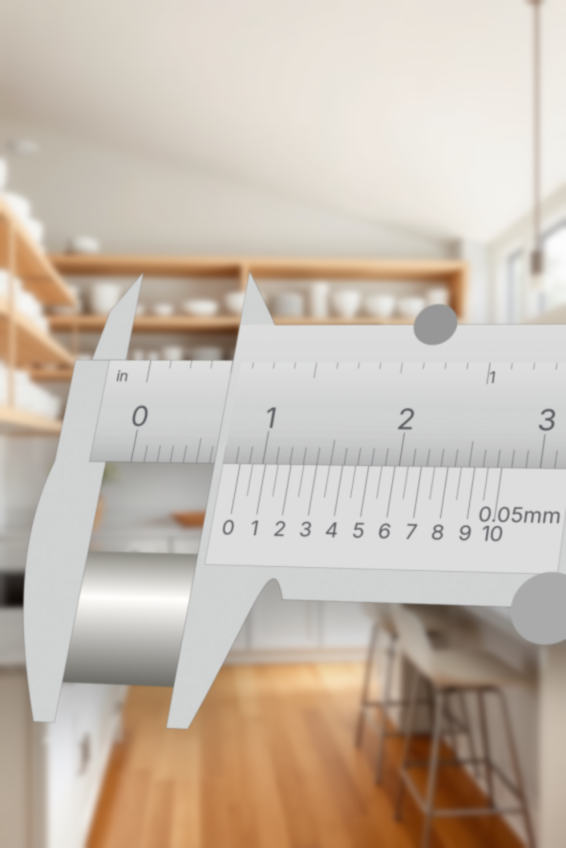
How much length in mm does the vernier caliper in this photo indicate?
8.3 mm
